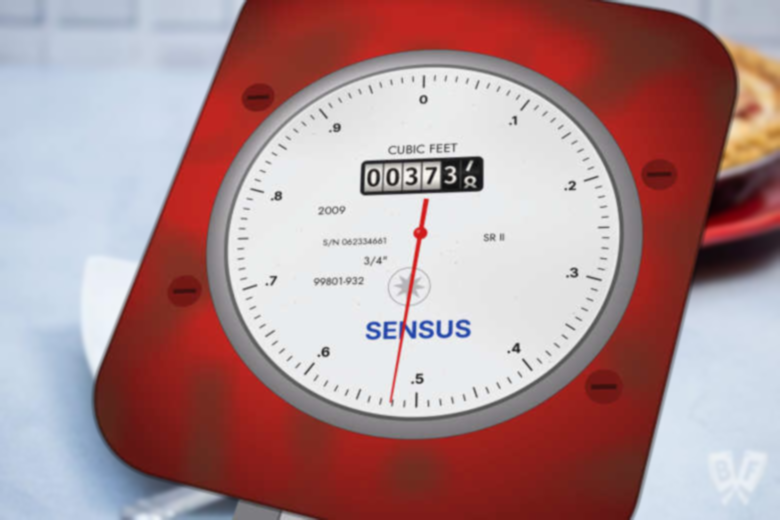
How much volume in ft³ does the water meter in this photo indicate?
3737.52 ft³
